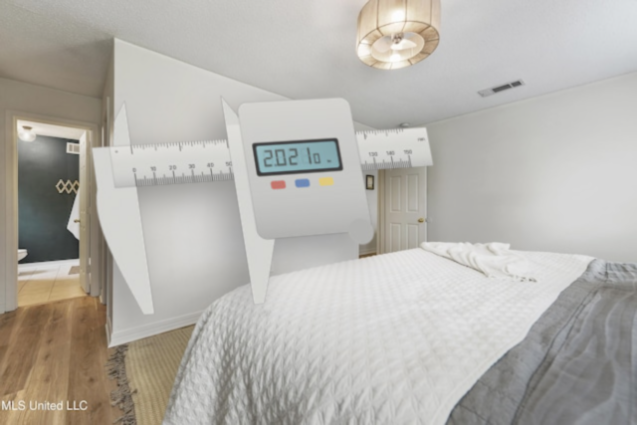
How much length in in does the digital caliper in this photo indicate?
2.0210 in
